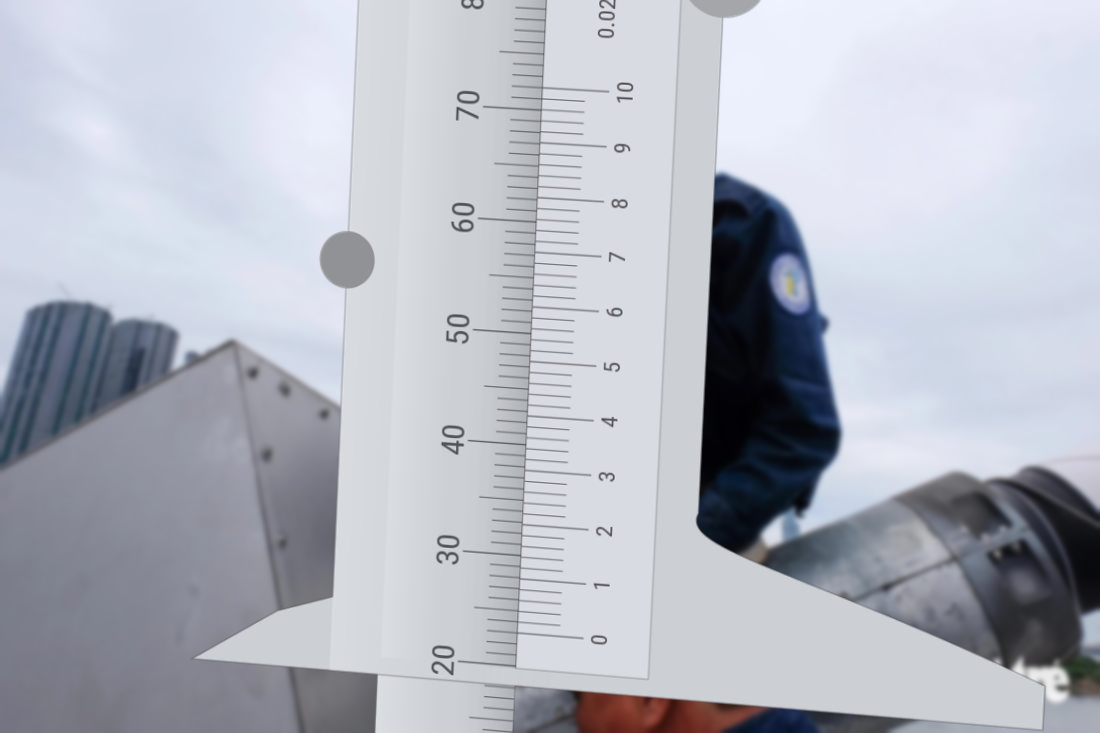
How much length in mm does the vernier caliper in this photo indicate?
23.0 mm
